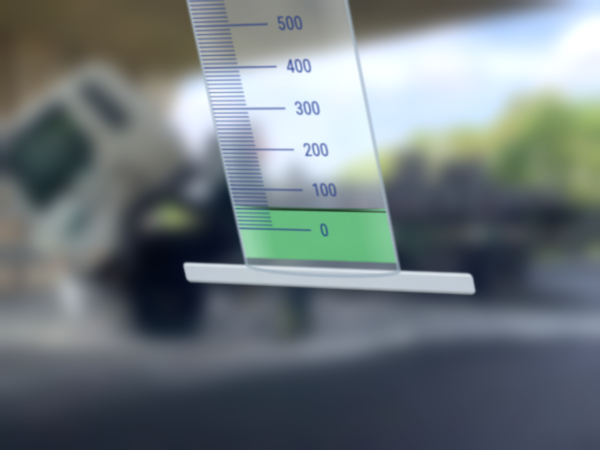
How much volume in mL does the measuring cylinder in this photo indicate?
50 mL
